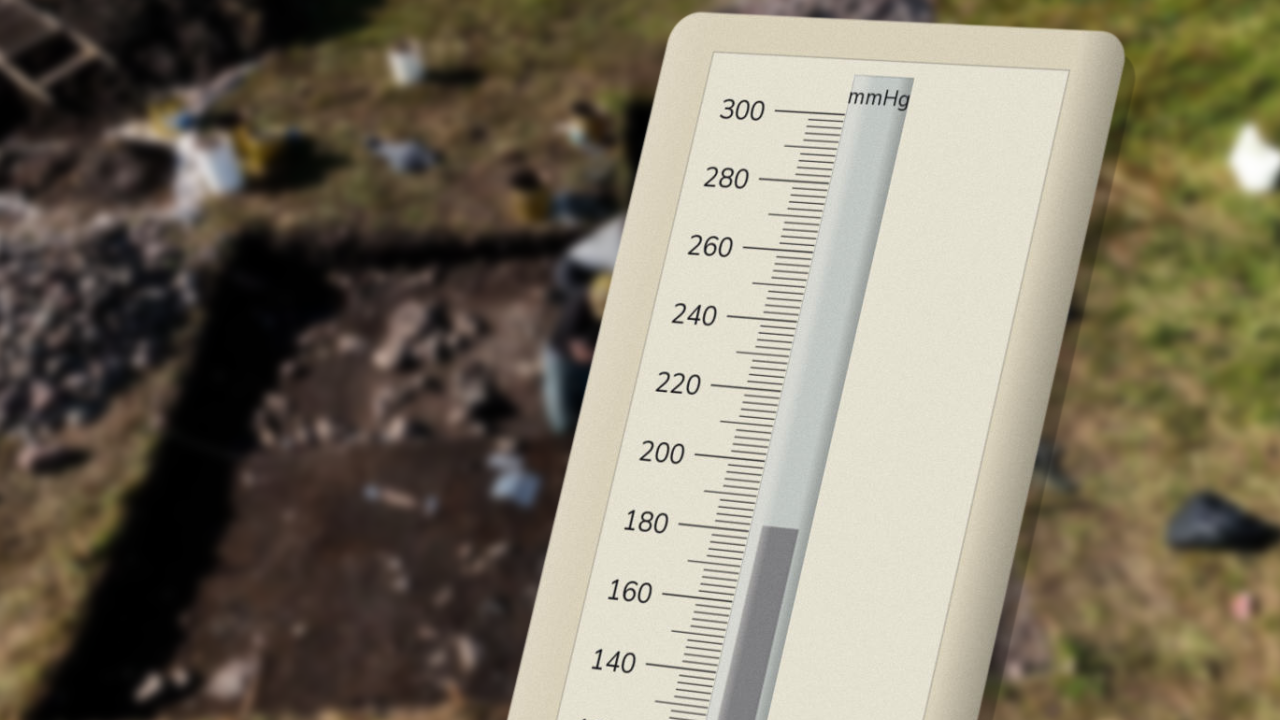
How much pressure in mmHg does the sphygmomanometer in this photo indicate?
182 mmHg
